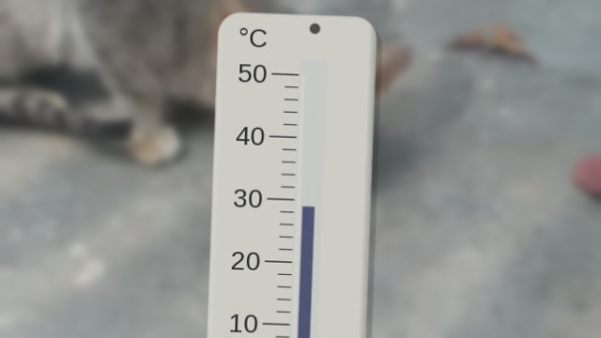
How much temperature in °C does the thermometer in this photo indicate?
29 °C
